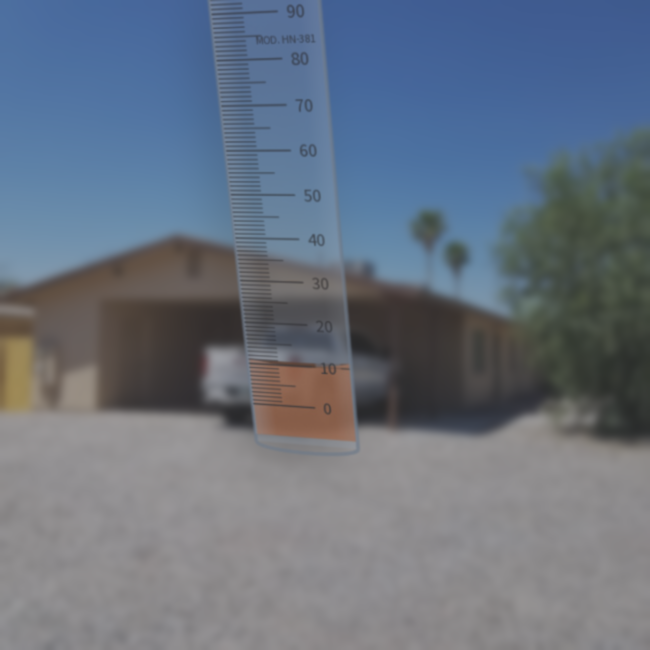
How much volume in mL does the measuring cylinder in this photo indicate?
10 mL
